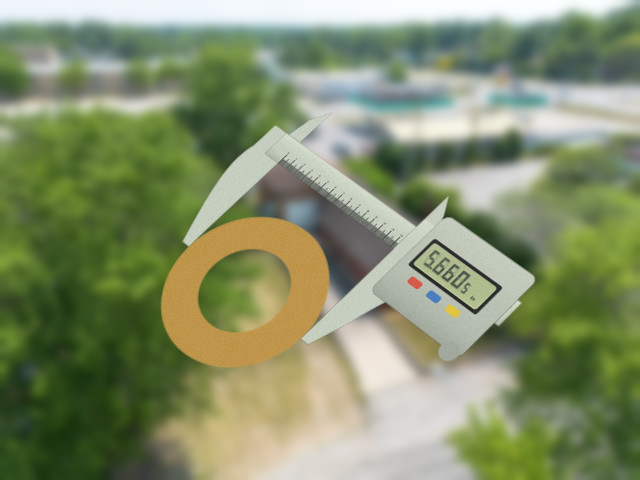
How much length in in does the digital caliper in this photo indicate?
5.6605 in
